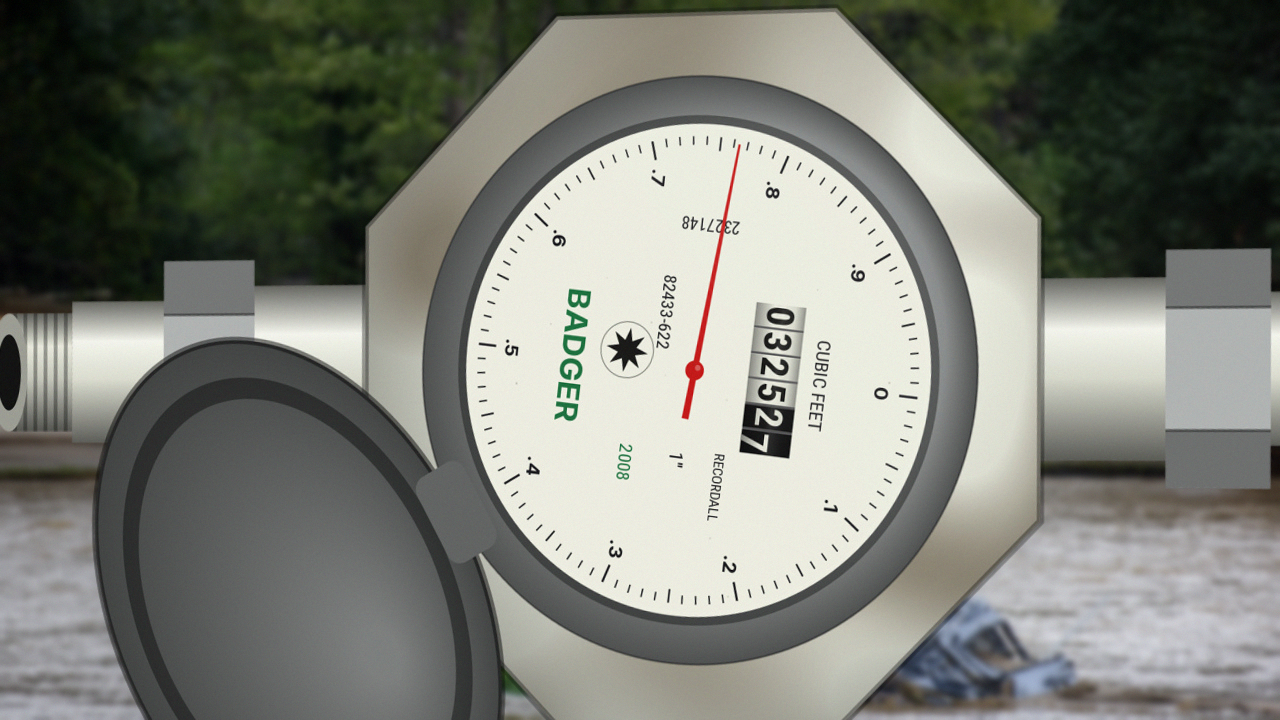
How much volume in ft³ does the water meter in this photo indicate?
32526.76 ft³
